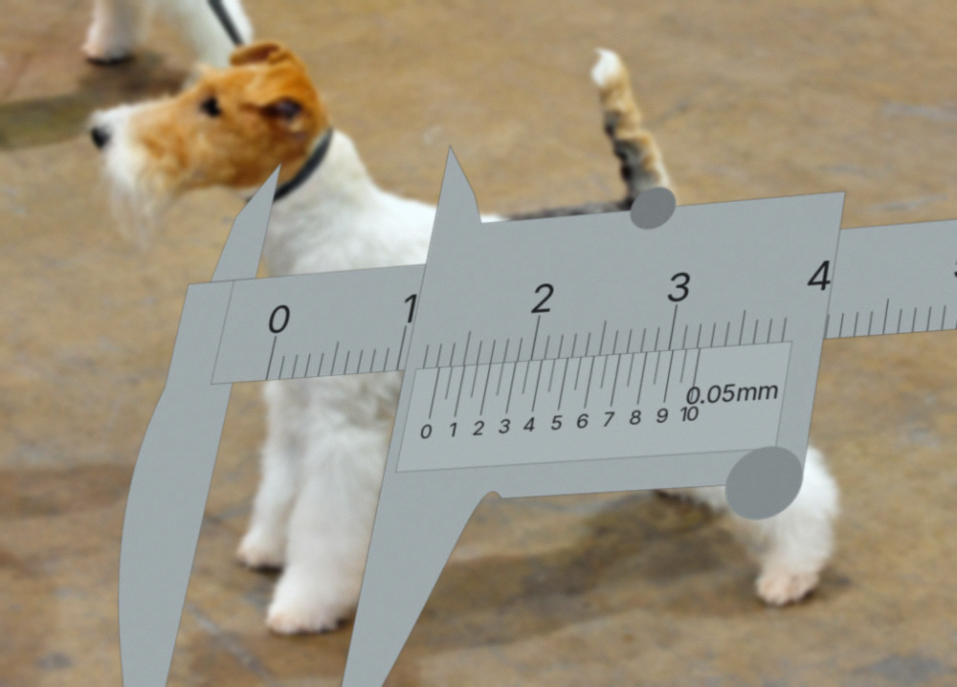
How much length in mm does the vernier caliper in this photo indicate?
13.2 mm
